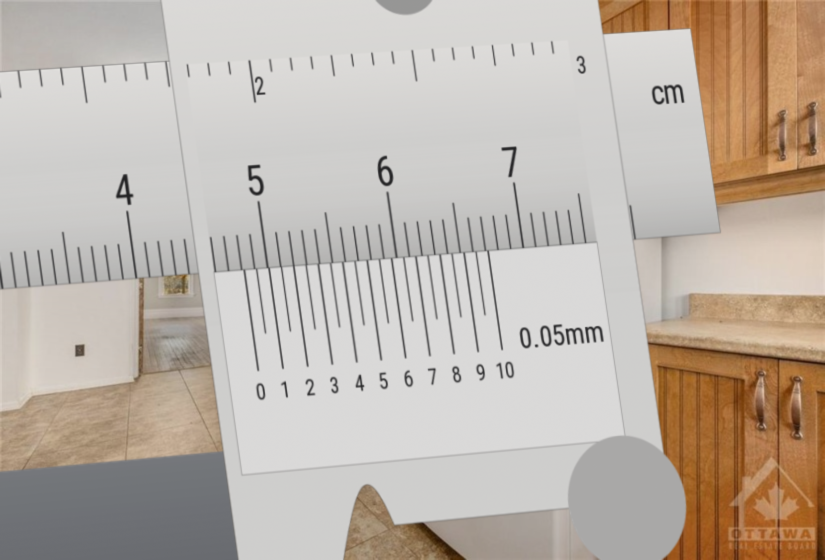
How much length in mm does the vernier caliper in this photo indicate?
48.2 mm
